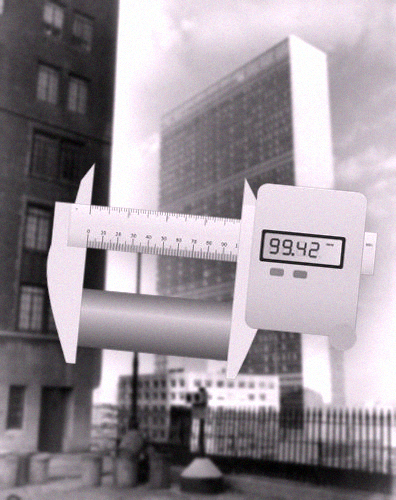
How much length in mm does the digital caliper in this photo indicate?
99.42 mm
